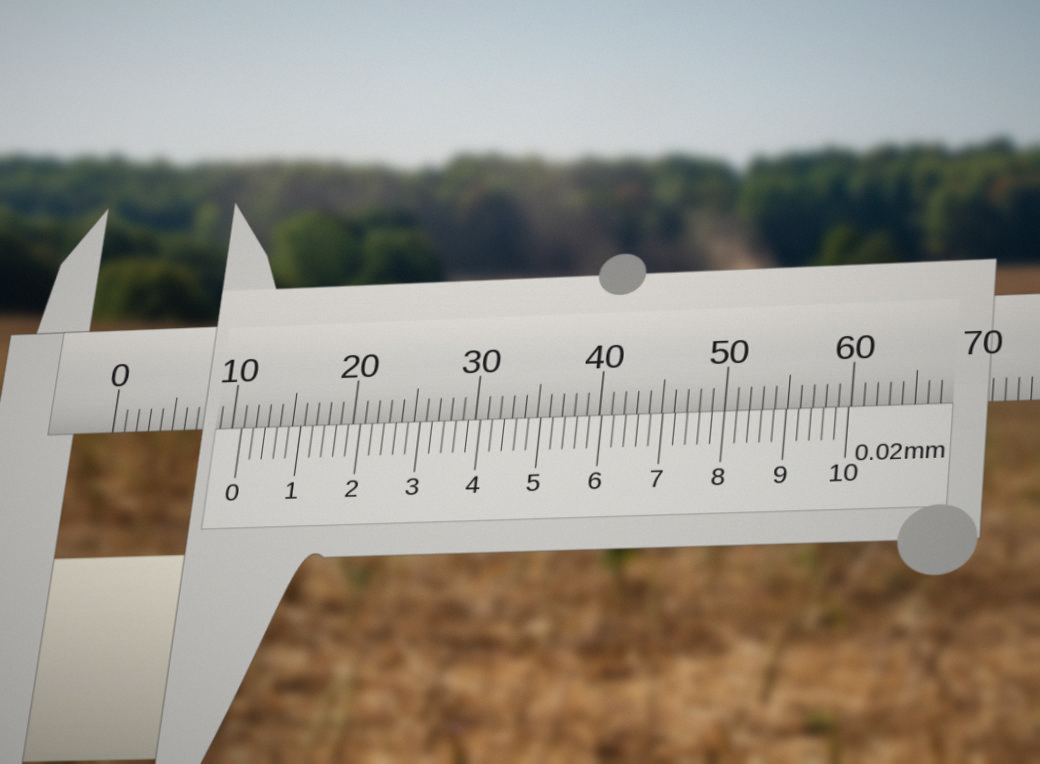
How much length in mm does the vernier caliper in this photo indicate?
10.8 mm
